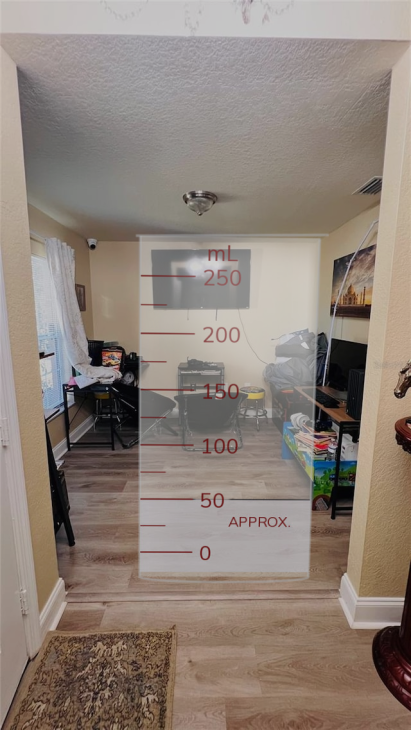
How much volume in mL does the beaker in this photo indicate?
50 mL
